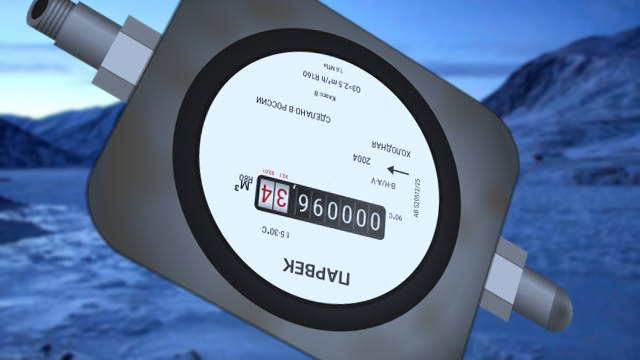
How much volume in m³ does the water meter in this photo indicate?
96.34 m³
